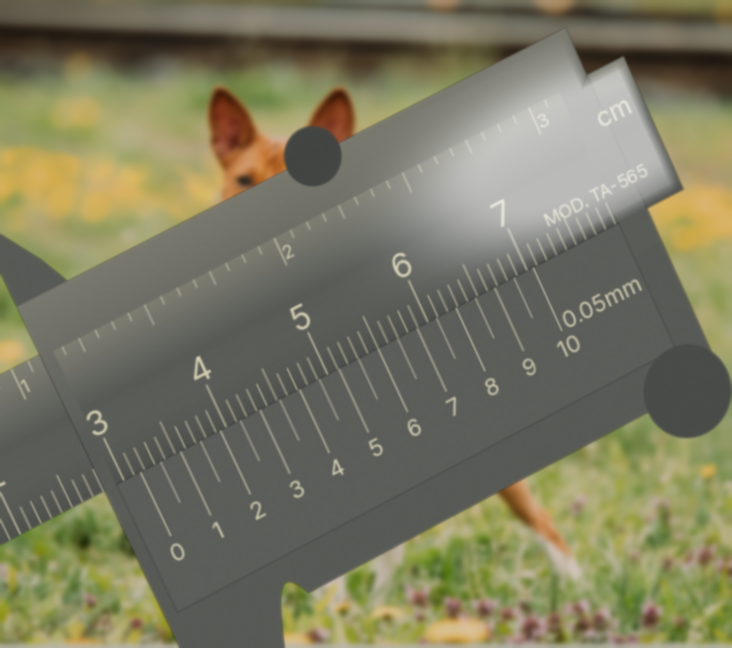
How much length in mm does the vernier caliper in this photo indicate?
31.6 mm
